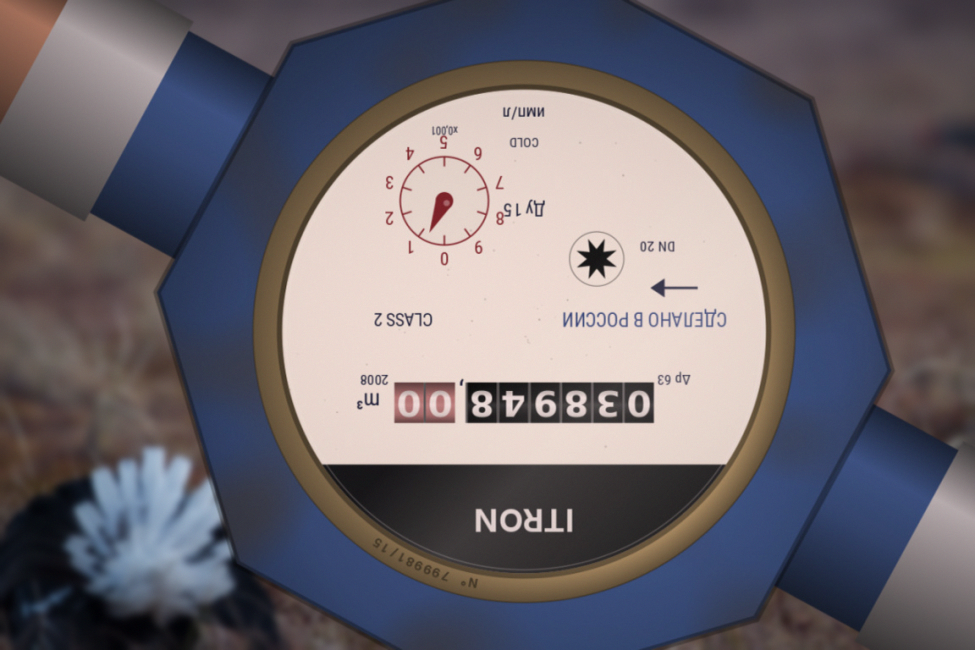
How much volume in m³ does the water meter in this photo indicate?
38948.000 m³
